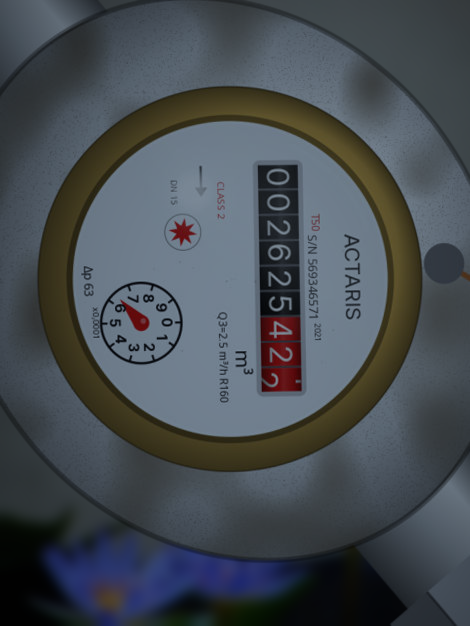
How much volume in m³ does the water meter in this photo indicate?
2625.4216 m³
